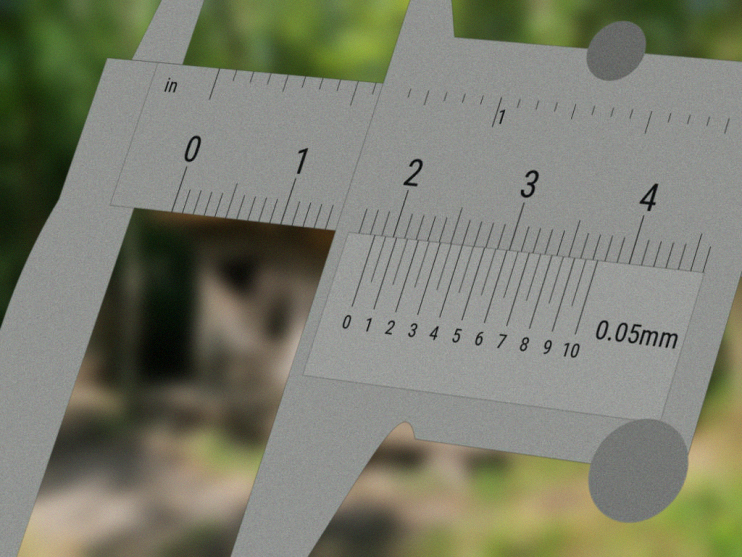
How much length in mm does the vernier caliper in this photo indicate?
18.4 mm
